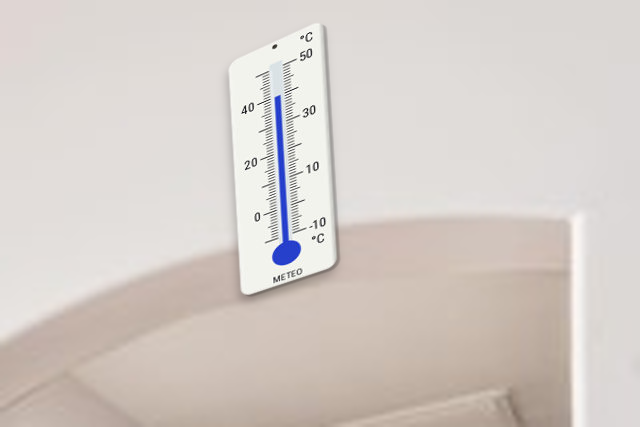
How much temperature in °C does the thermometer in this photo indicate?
40 °C
